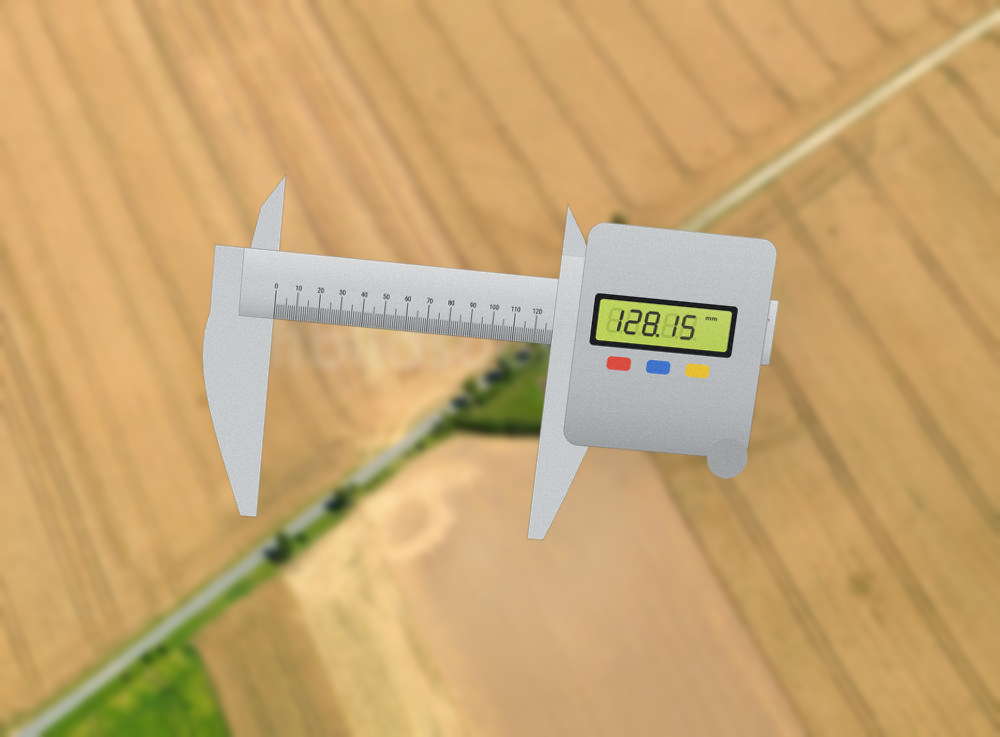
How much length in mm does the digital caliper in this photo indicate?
128.15 mm
